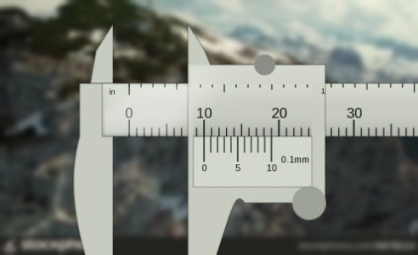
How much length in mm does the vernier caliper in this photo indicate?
10.0 mm
